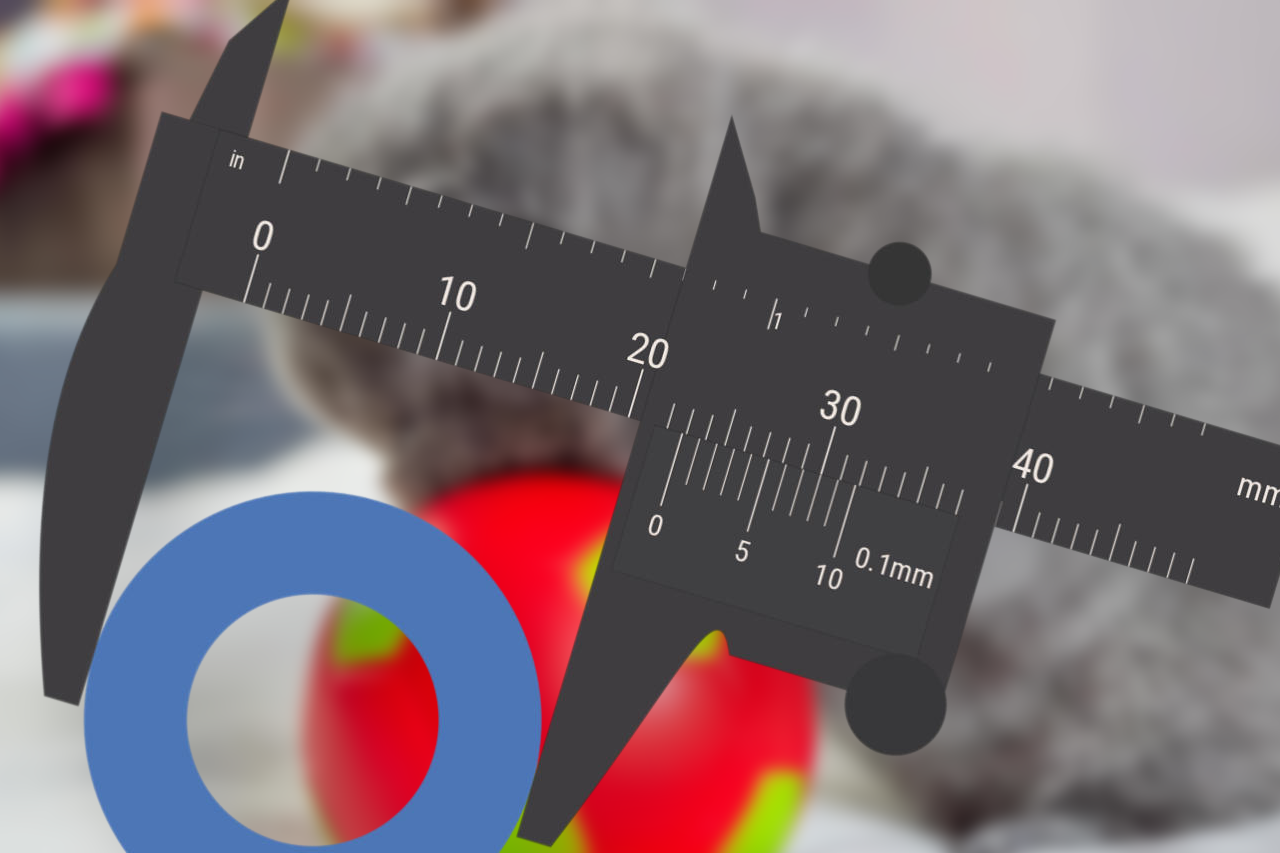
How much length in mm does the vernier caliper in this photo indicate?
22.8 mm
